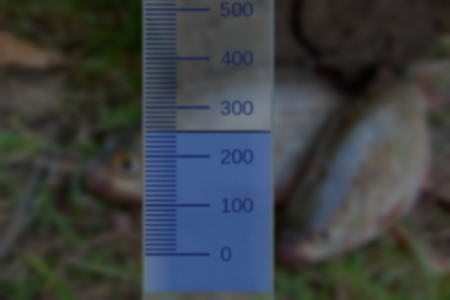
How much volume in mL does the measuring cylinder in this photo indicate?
250 mL
